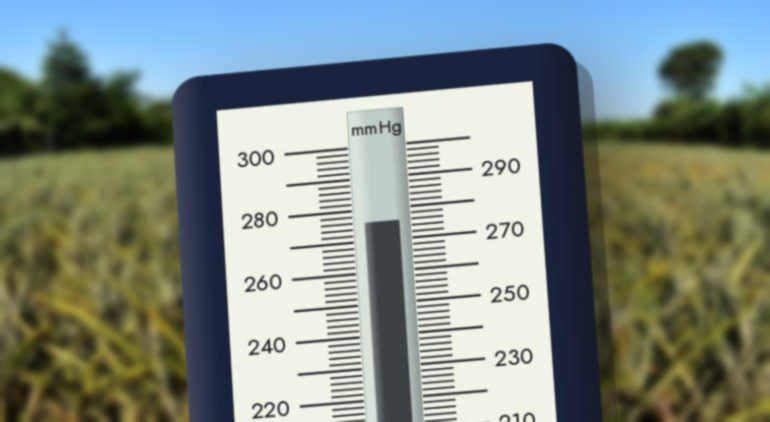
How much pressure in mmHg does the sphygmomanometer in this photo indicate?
276 mmHg
